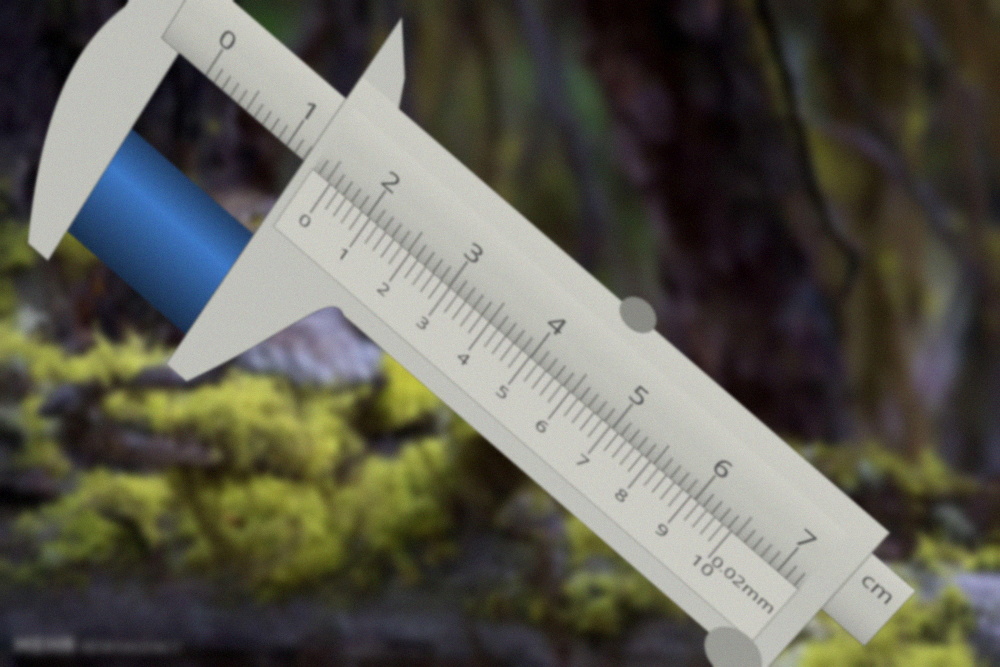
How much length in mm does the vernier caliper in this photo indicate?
15.4 mm
